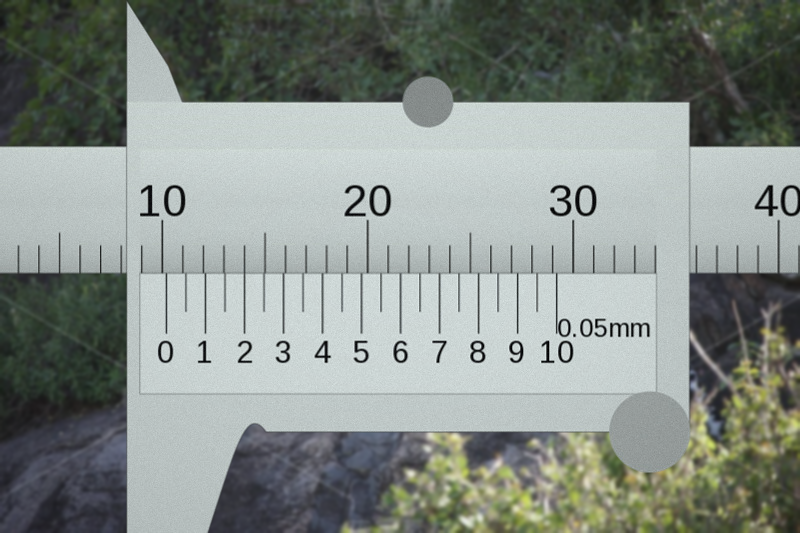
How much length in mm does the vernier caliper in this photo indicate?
10.2 mm
